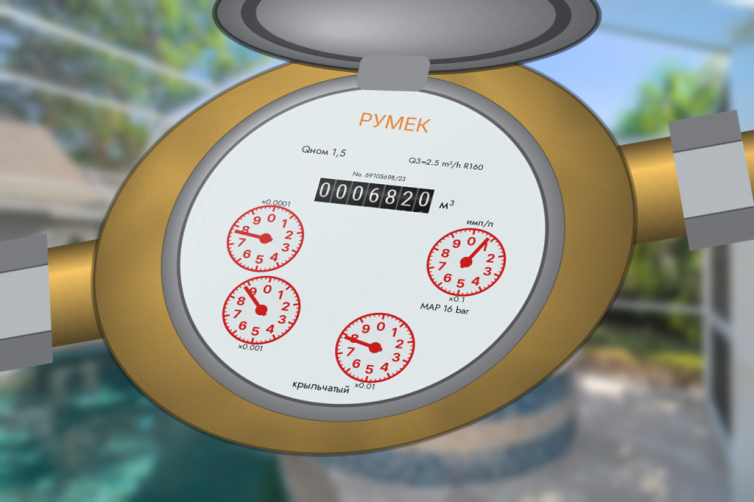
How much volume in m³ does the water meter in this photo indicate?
6820.0787 m³
